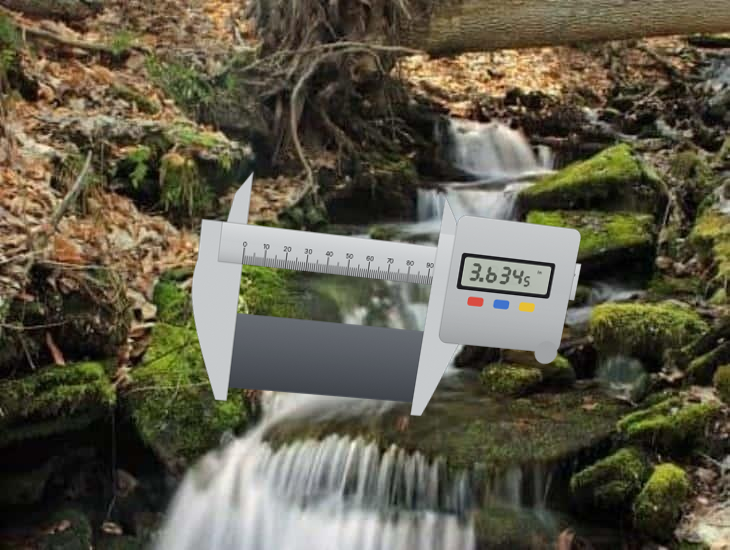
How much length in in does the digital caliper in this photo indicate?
3.6345 in
